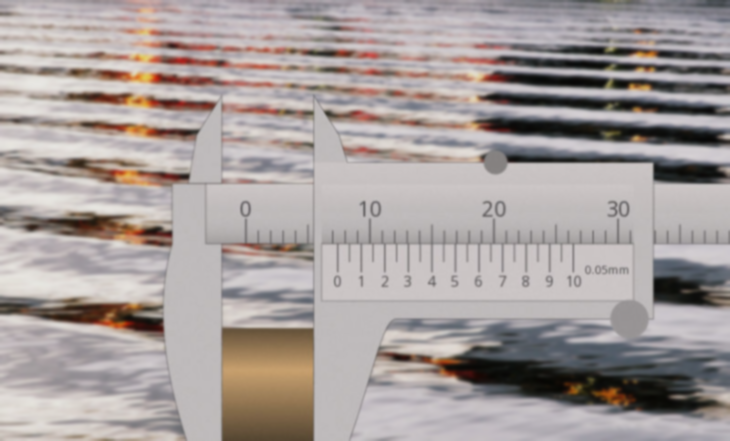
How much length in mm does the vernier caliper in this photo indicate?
7.4 mm
